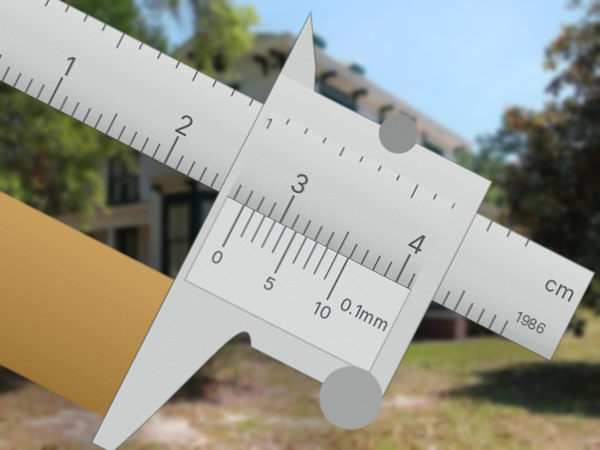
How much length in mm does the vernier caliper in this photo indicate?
26.9 mm
